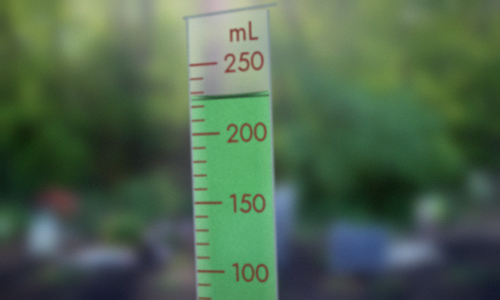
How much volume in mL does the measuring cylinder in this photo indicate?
225 mL
